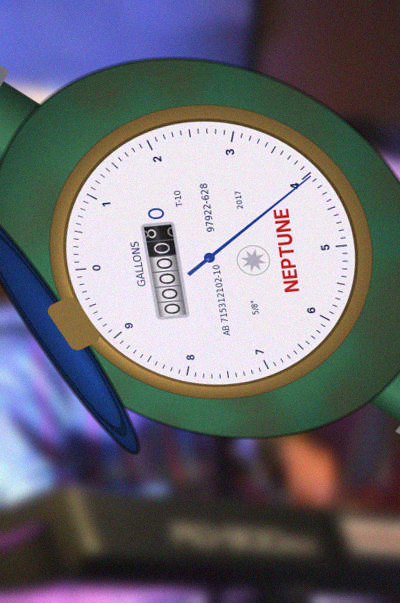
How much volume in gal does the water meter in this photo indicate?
84.0 gal
